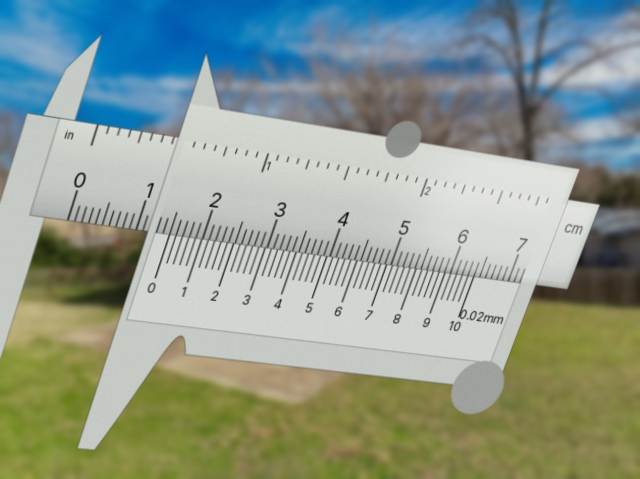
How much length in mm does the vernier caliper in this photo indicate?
15.0 mm
